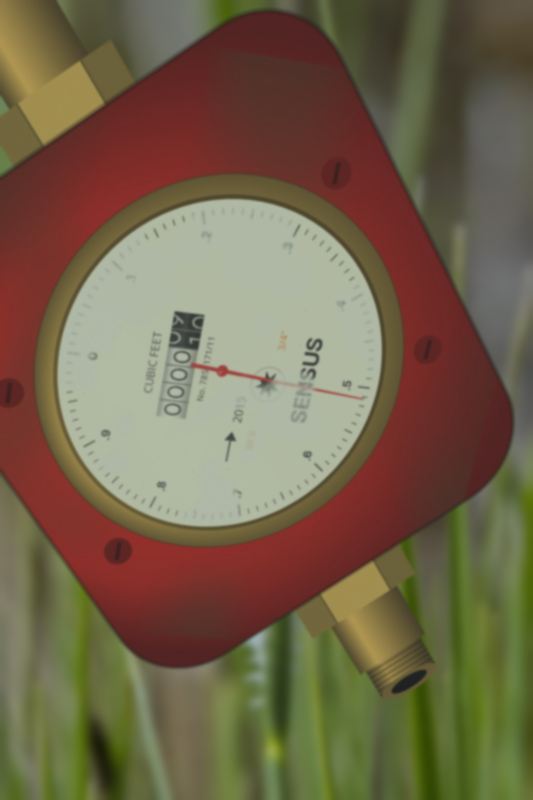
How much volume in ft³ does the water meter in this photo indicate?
9.51 ft³
